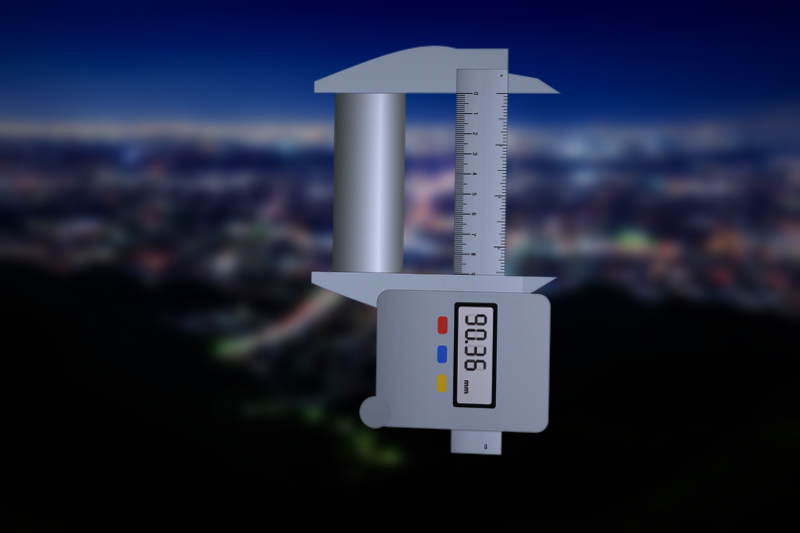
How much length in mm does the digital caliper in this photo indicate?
90.36 mm
